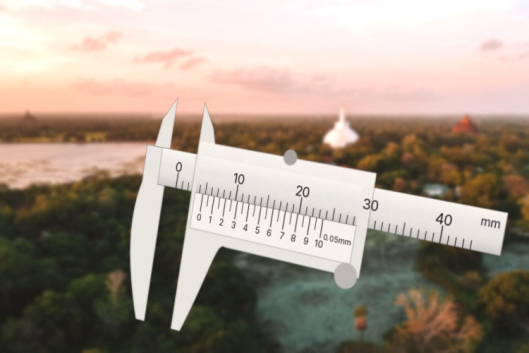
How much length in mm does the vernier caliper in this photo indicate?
4.6 mm
